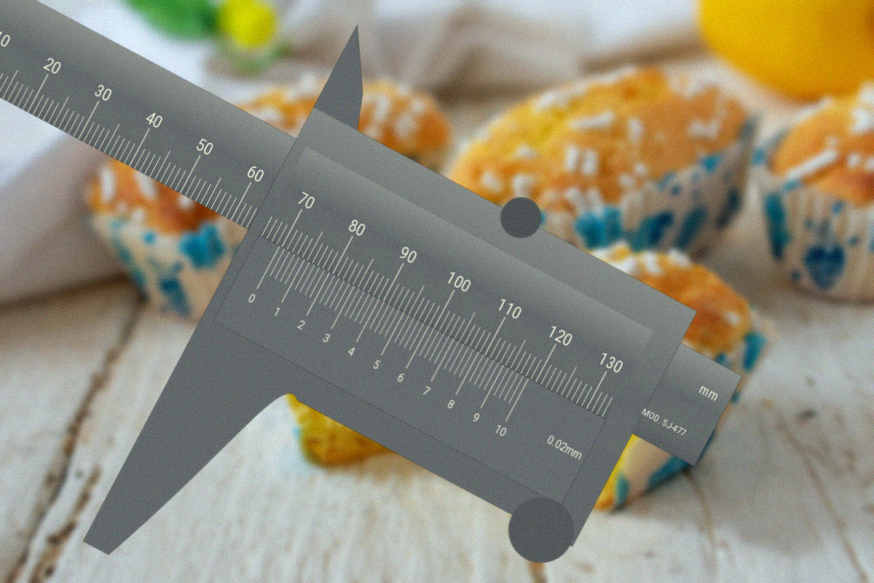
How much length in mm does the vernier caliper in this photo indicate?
69.6 mm
